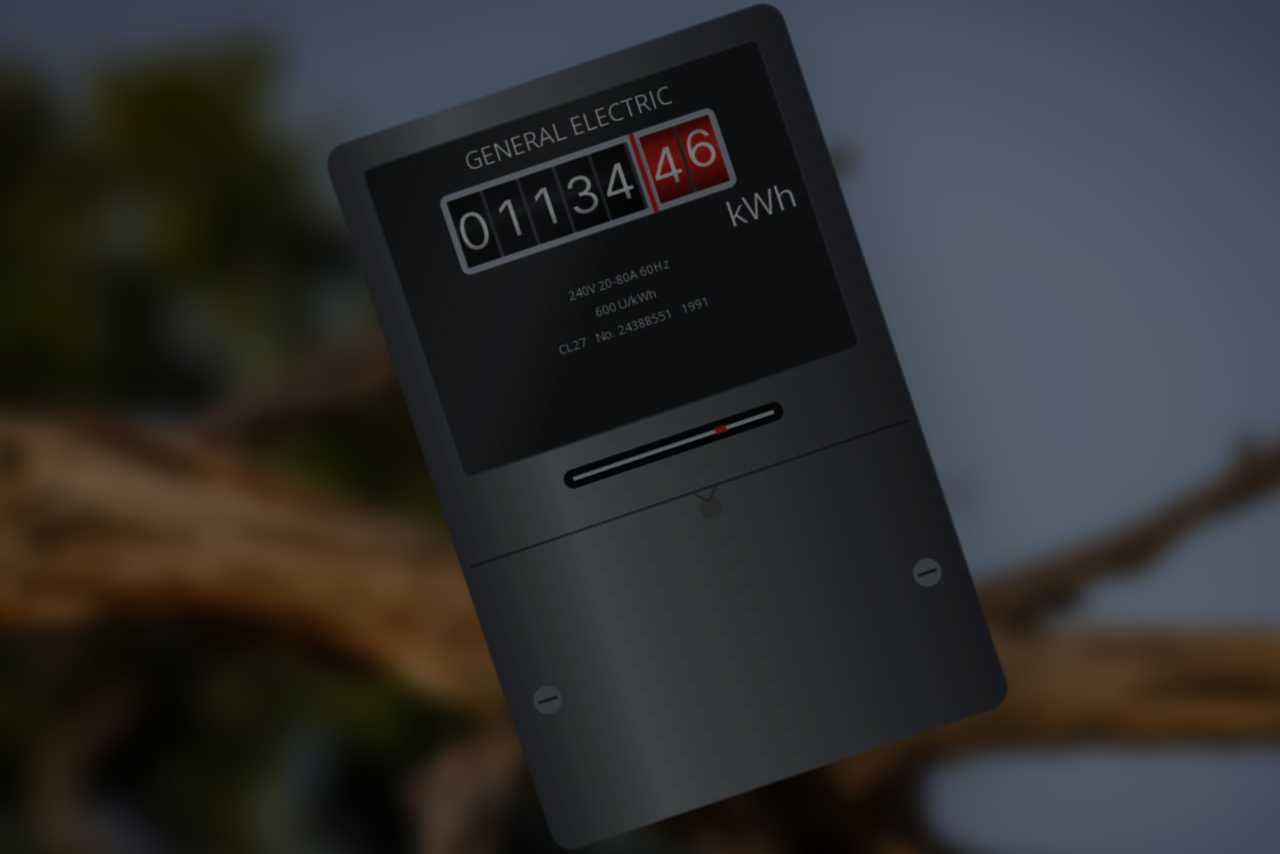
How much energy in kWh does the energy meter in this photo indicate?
1134.46 kWh
